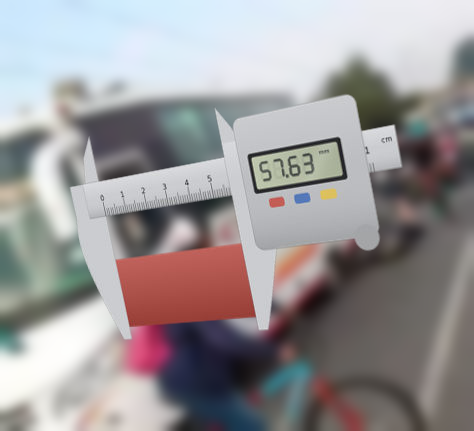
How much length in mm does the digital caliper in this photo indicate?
57.63 mm
